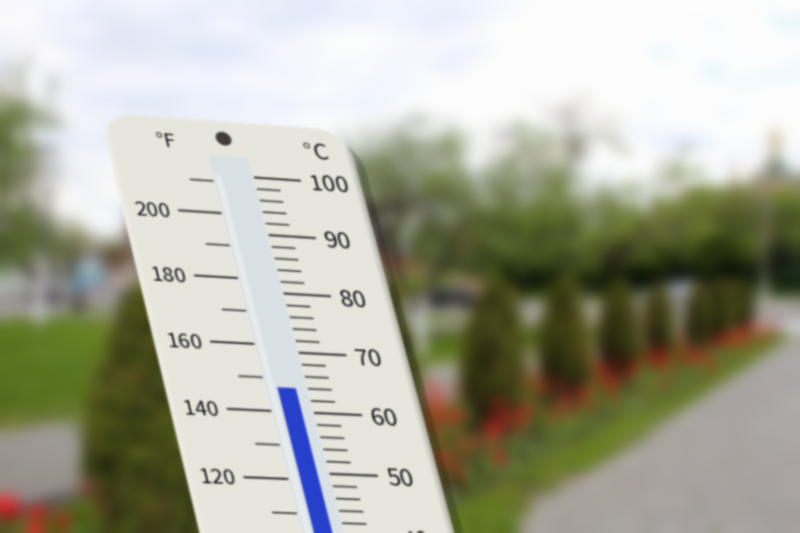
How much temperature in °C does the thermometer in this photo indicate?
64 °C
